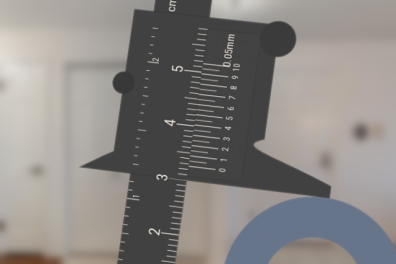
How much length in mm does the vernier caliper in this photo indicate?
32.6 mm
